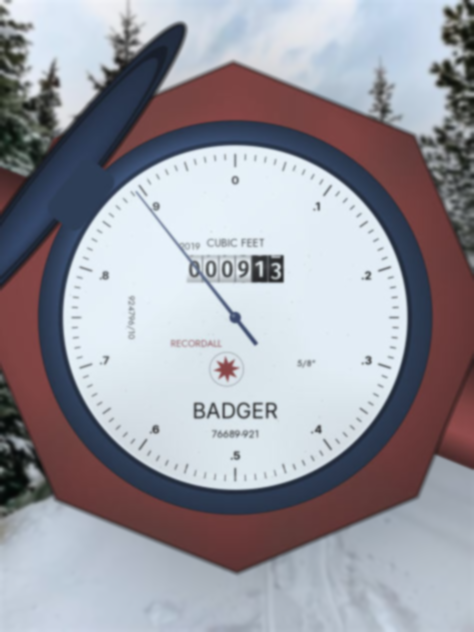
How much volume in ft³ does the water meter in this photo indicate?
912.89 ft³
